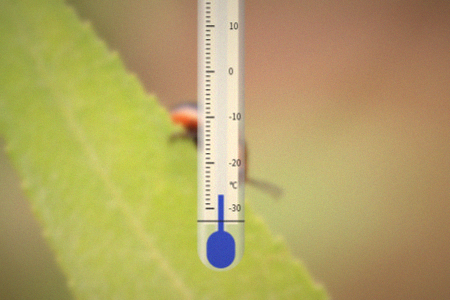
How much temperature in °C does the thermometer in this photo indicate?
-27 °C
